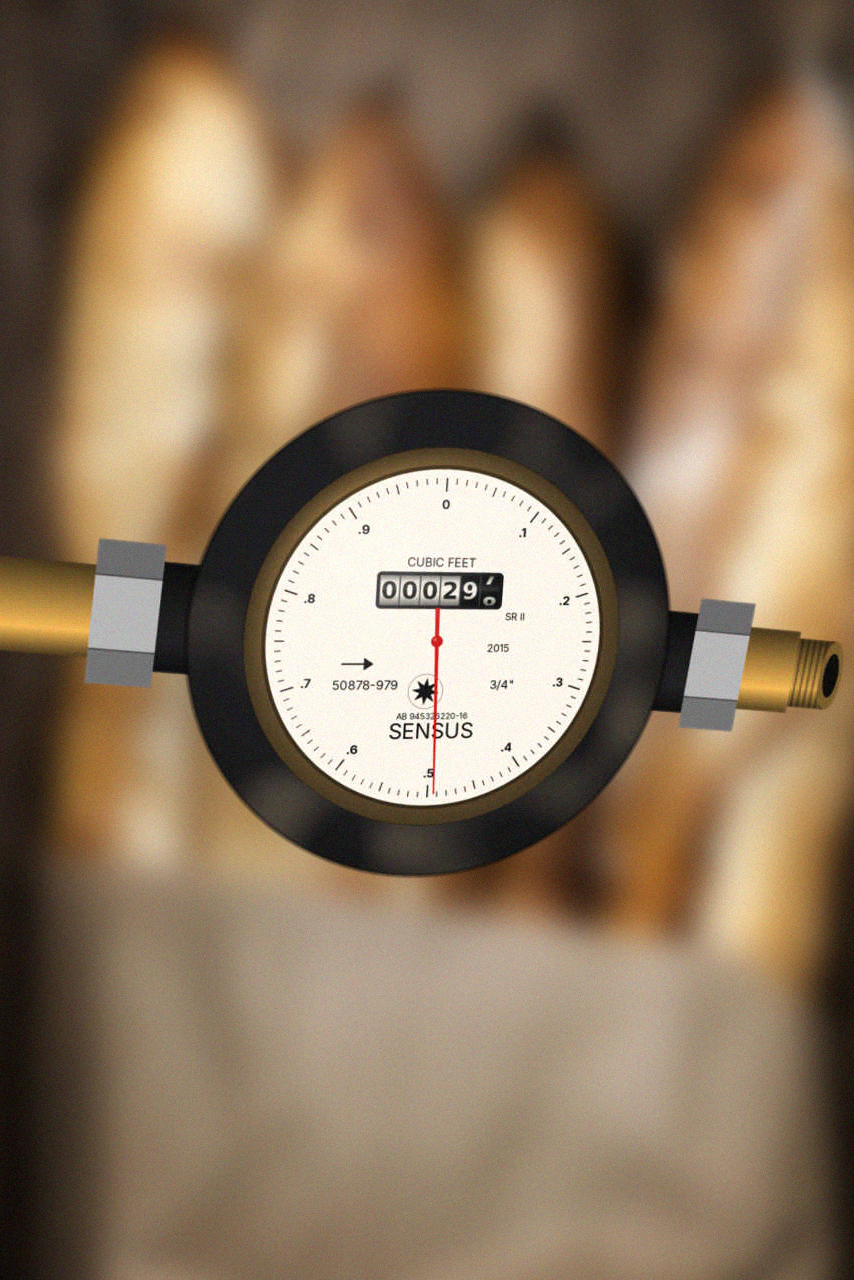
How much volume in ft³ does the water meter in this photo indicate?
297.49 ft³
